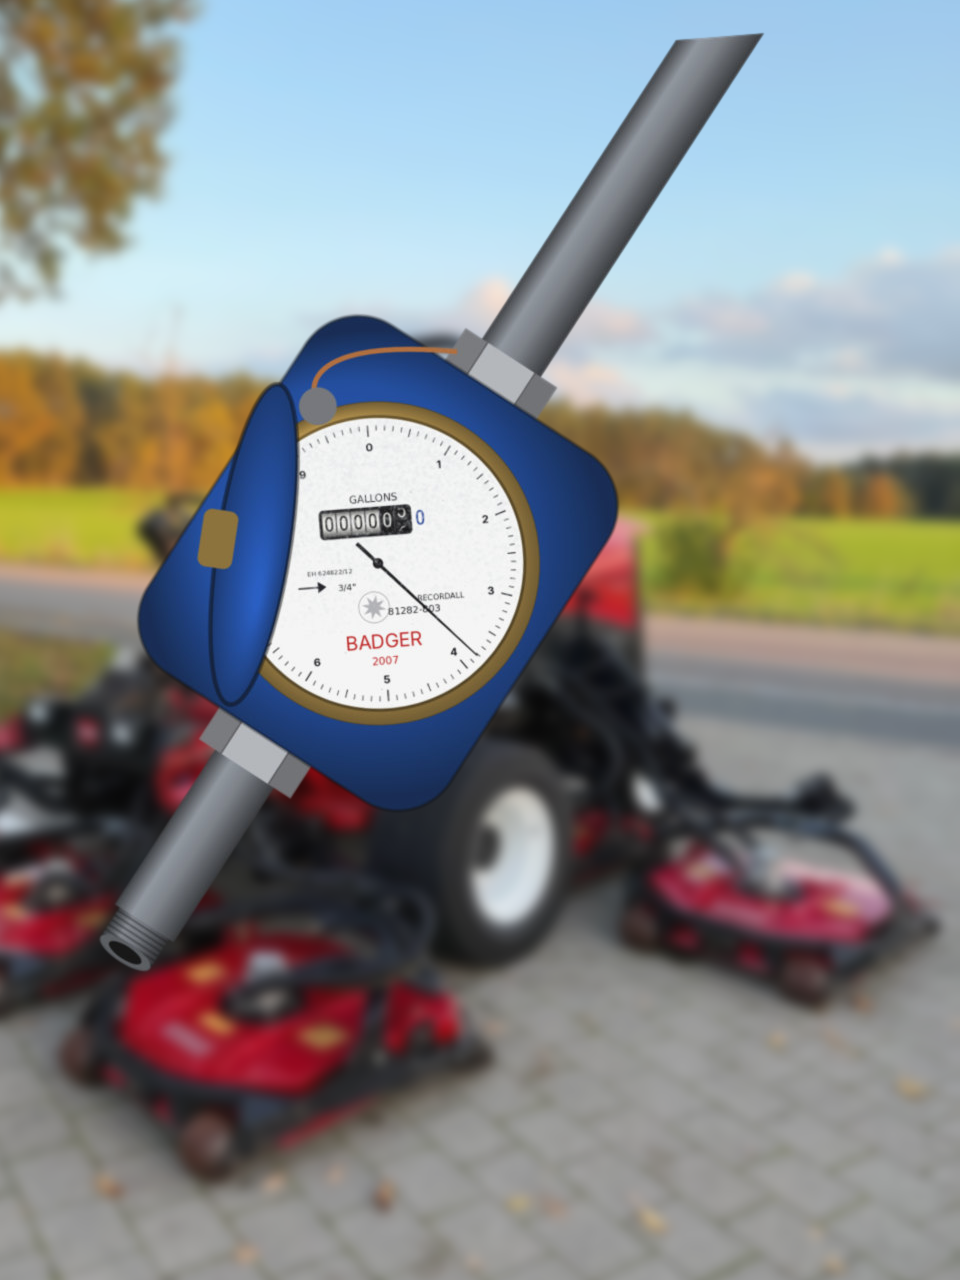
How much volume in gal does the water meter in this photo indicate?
53.8 gal
